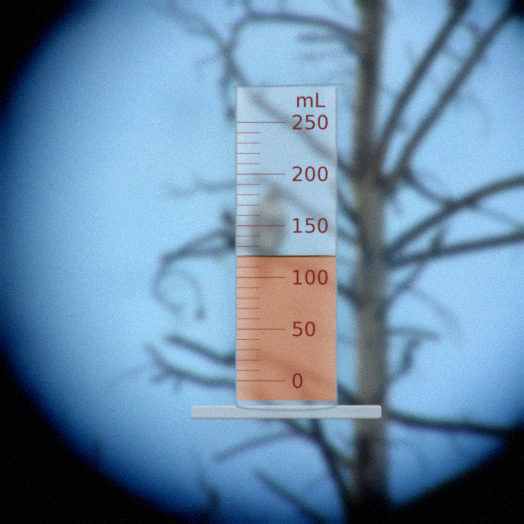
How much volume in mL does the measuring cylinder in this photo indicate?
120 mL
